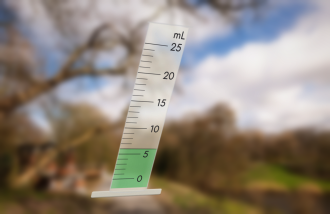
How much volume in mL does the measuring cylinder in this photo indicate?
6 mL
